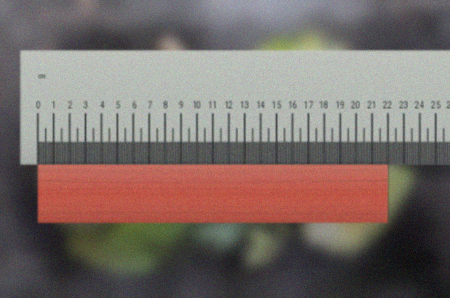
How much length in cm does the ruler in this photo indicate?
22 cm
